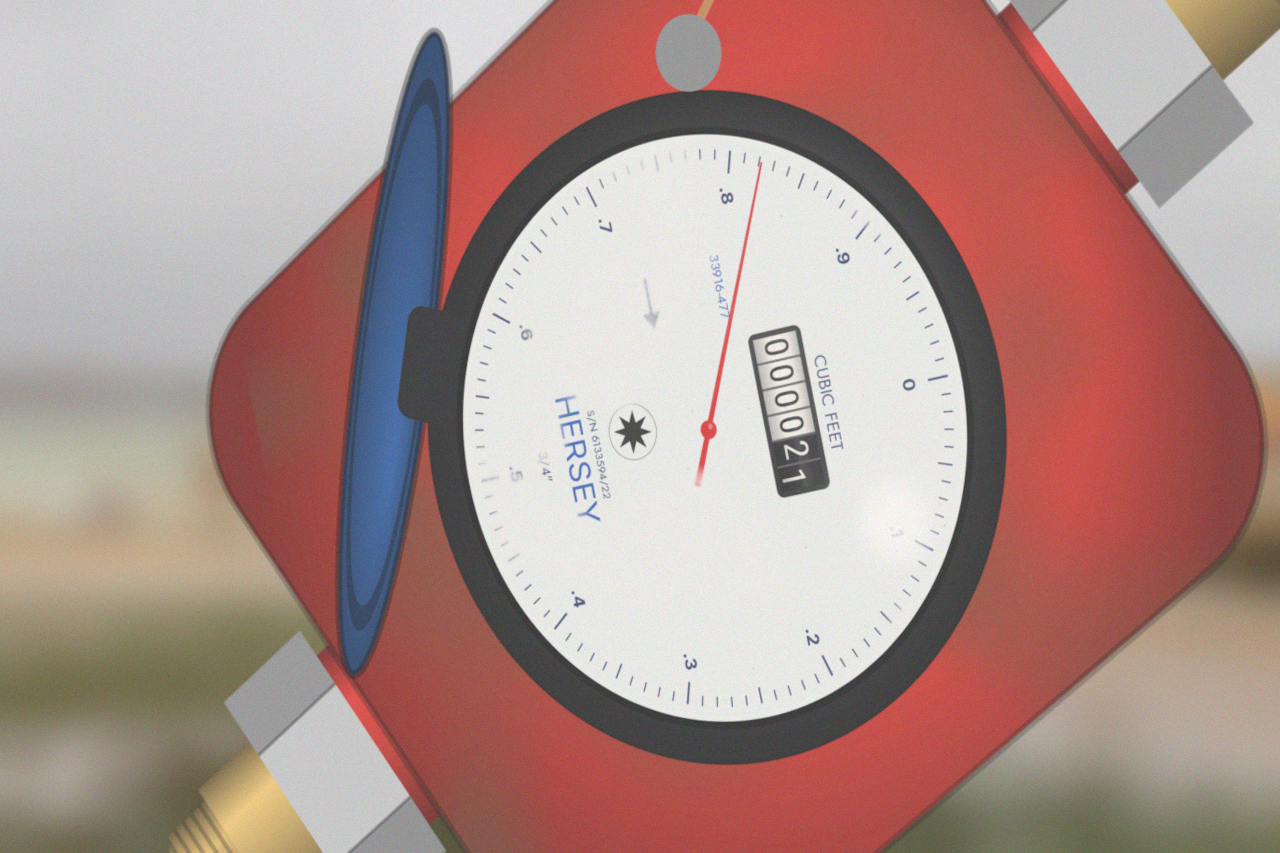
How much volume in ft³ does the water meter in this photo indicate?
20.82 ft³
